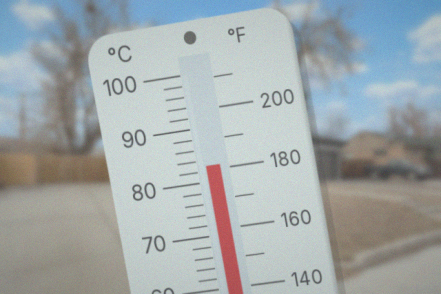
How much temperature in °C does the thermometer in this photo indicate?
83 °C
